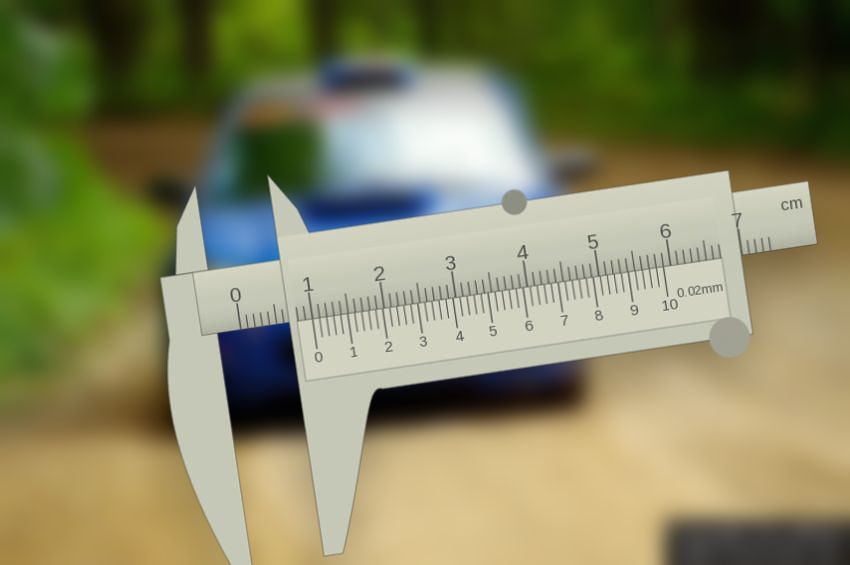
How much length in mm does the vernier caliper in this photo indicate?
10.0 mm
